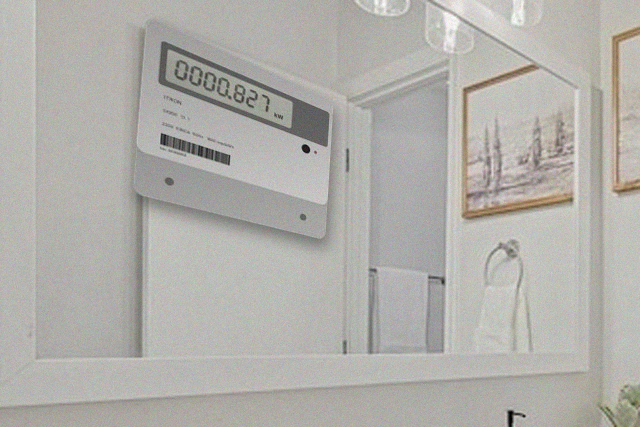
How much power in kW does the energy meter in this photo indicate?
0.827 kW
